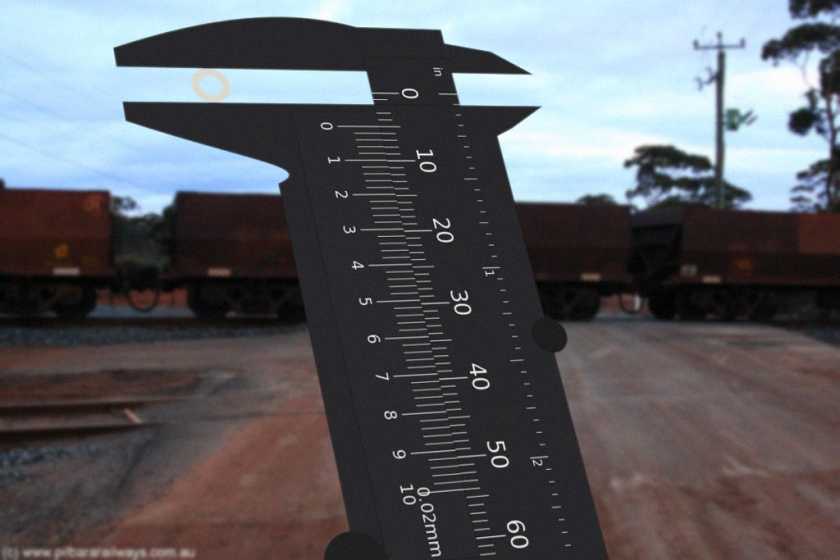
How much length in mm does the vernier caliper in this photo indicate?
5.0 mm
